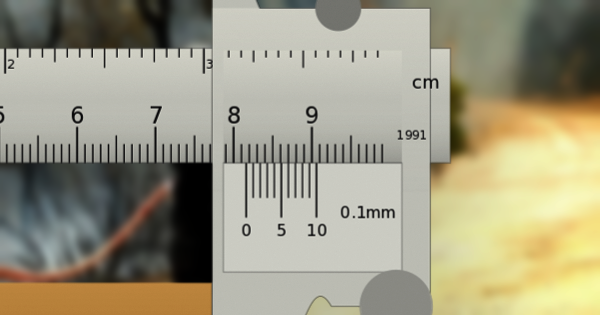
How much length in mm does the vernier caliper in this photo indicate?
81.6 mm
